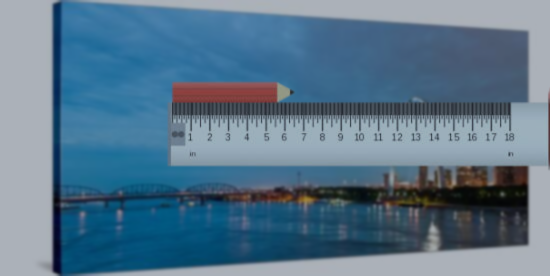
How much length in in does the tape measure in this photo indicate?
6.5 in
